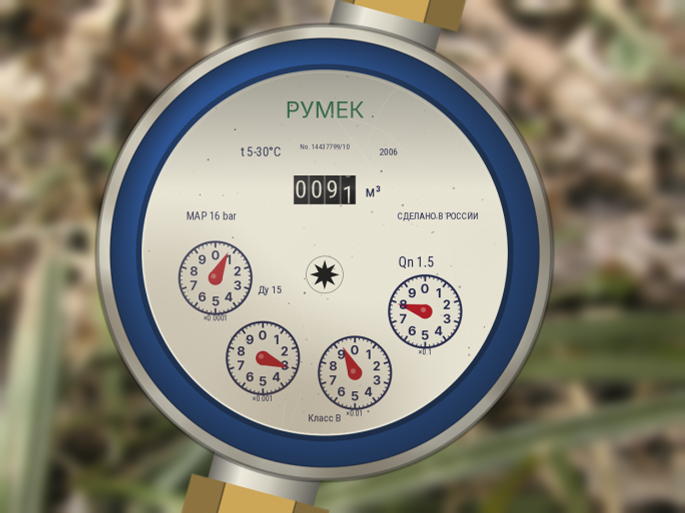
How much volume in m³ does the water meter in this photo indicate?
90.7930 m³
